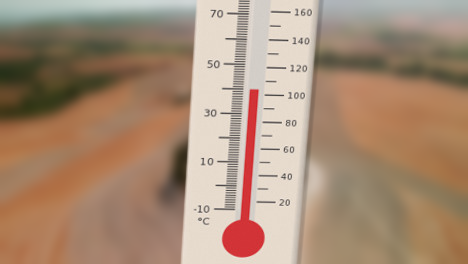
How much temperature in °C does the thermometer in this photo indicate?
40 °C
